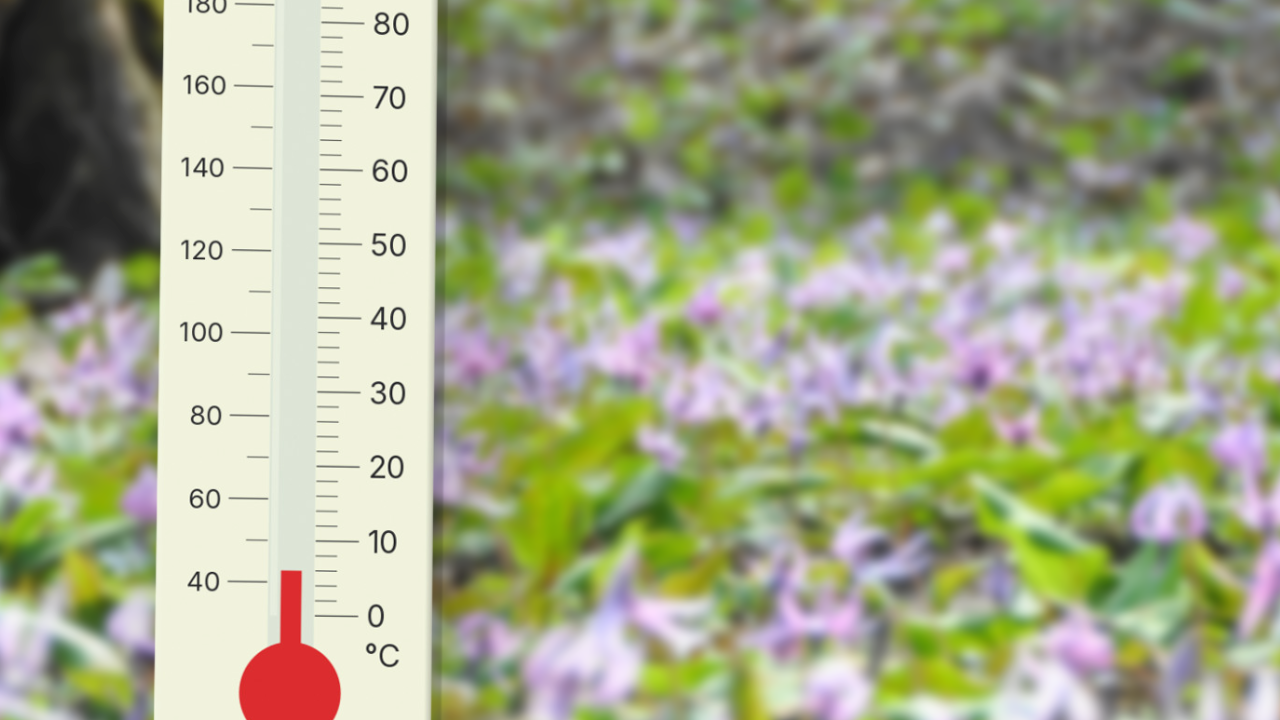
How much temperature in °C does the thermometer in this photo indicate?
6 °C
